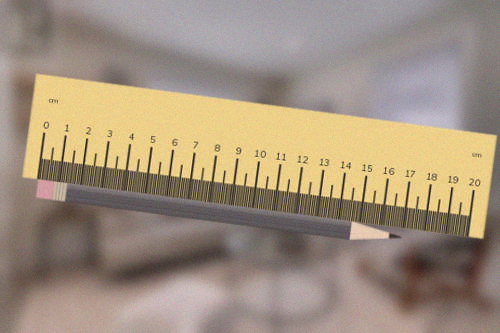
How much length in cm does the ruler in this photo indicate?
17 cm
